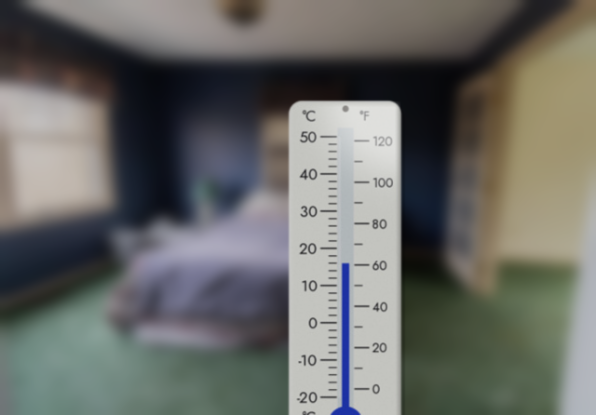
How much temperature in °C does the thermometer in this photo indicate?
16 °C
